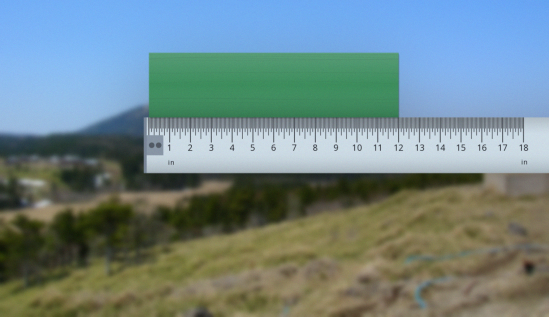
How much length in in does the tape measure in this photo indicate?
12 in
